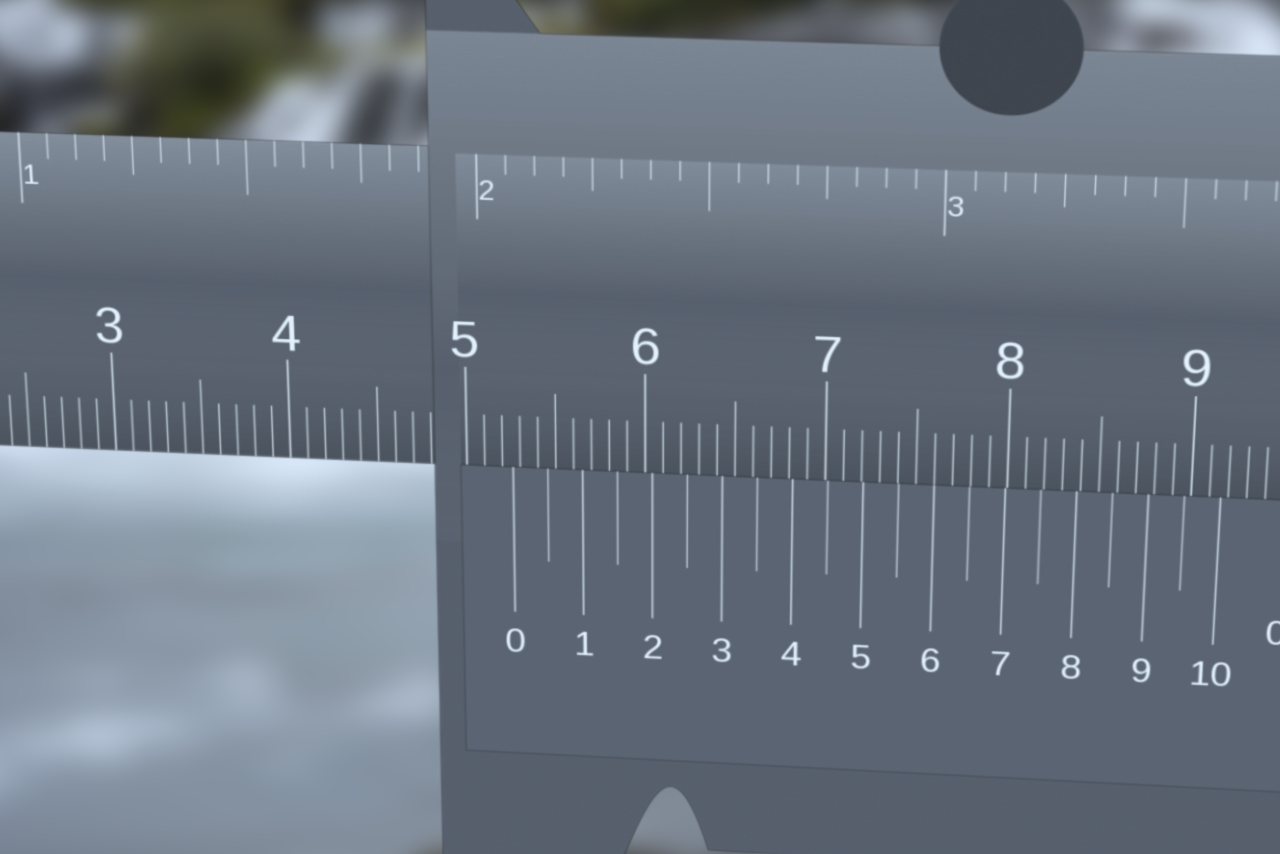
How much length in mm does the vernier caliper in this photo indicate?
52.6 mm
